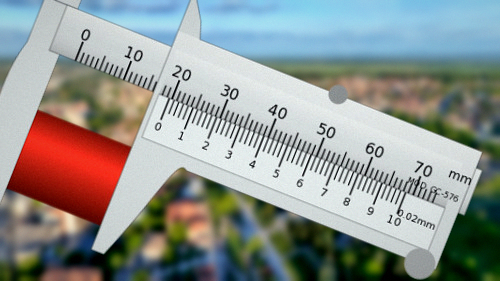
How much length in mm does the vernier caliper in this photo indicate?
19.5 mm
